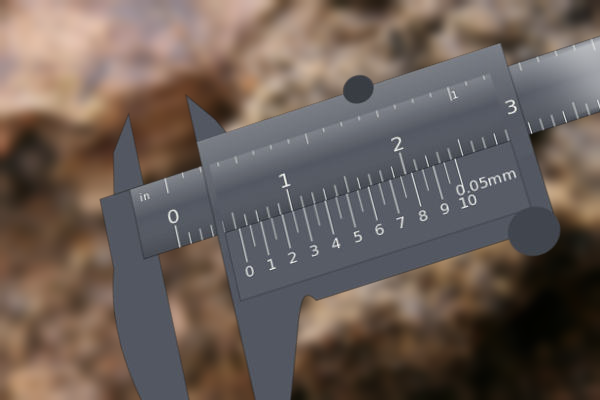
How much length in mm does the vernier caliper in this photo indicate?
5.3 mm
